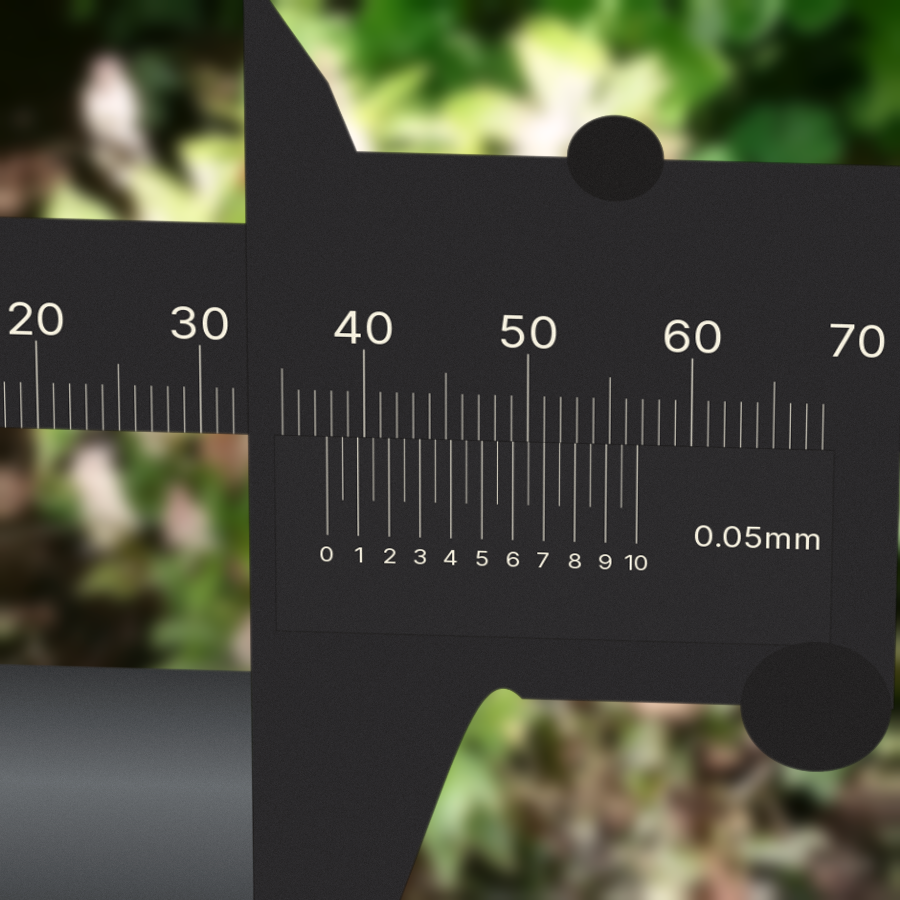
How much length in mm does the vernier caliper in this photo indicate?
37.7 mm
